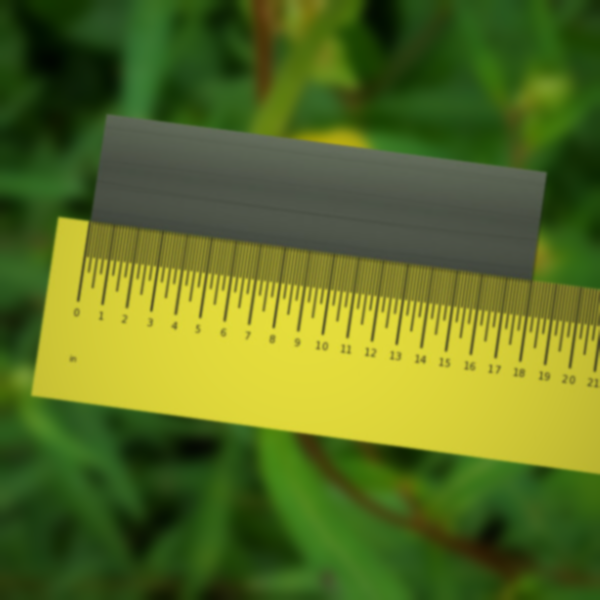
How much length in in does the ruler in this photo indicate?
18 in
